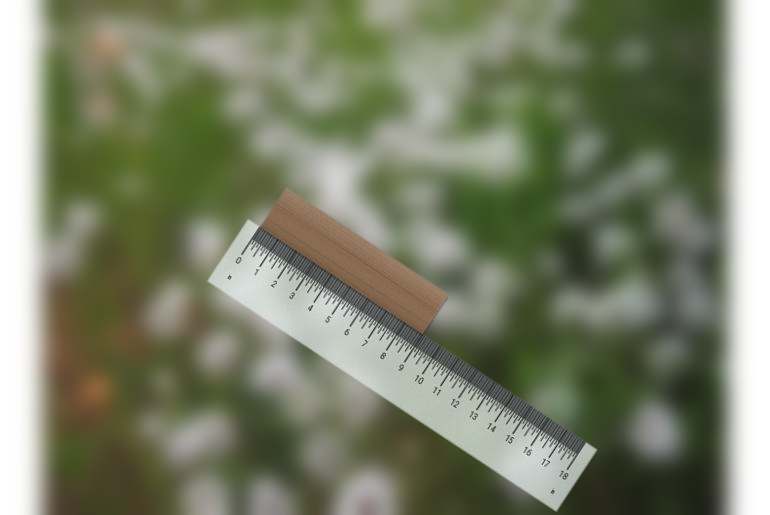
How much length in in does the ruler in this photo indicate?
9 in
